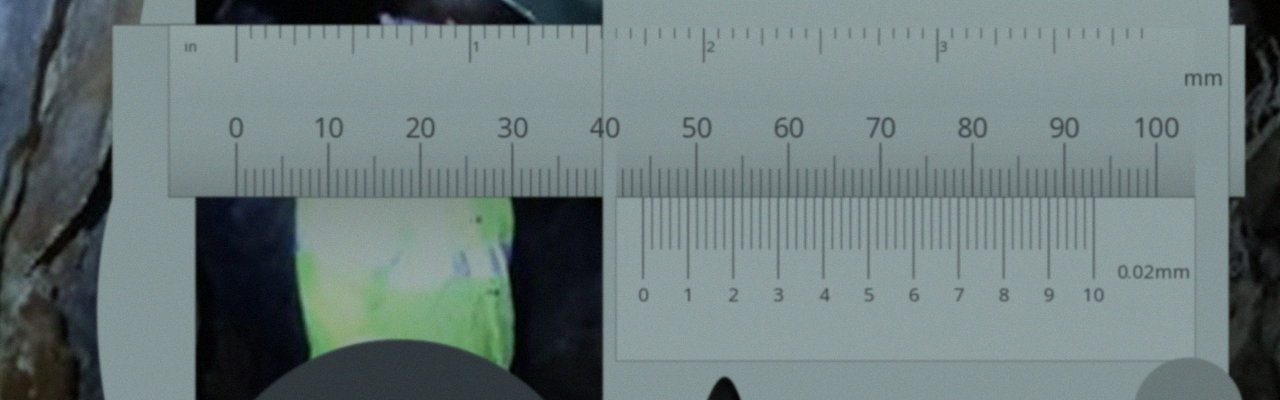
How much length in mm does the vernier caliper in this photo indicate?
44.2 mm
